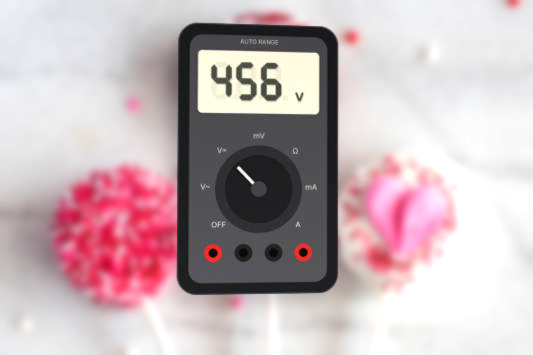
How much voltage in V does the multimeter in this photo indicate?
456 V
